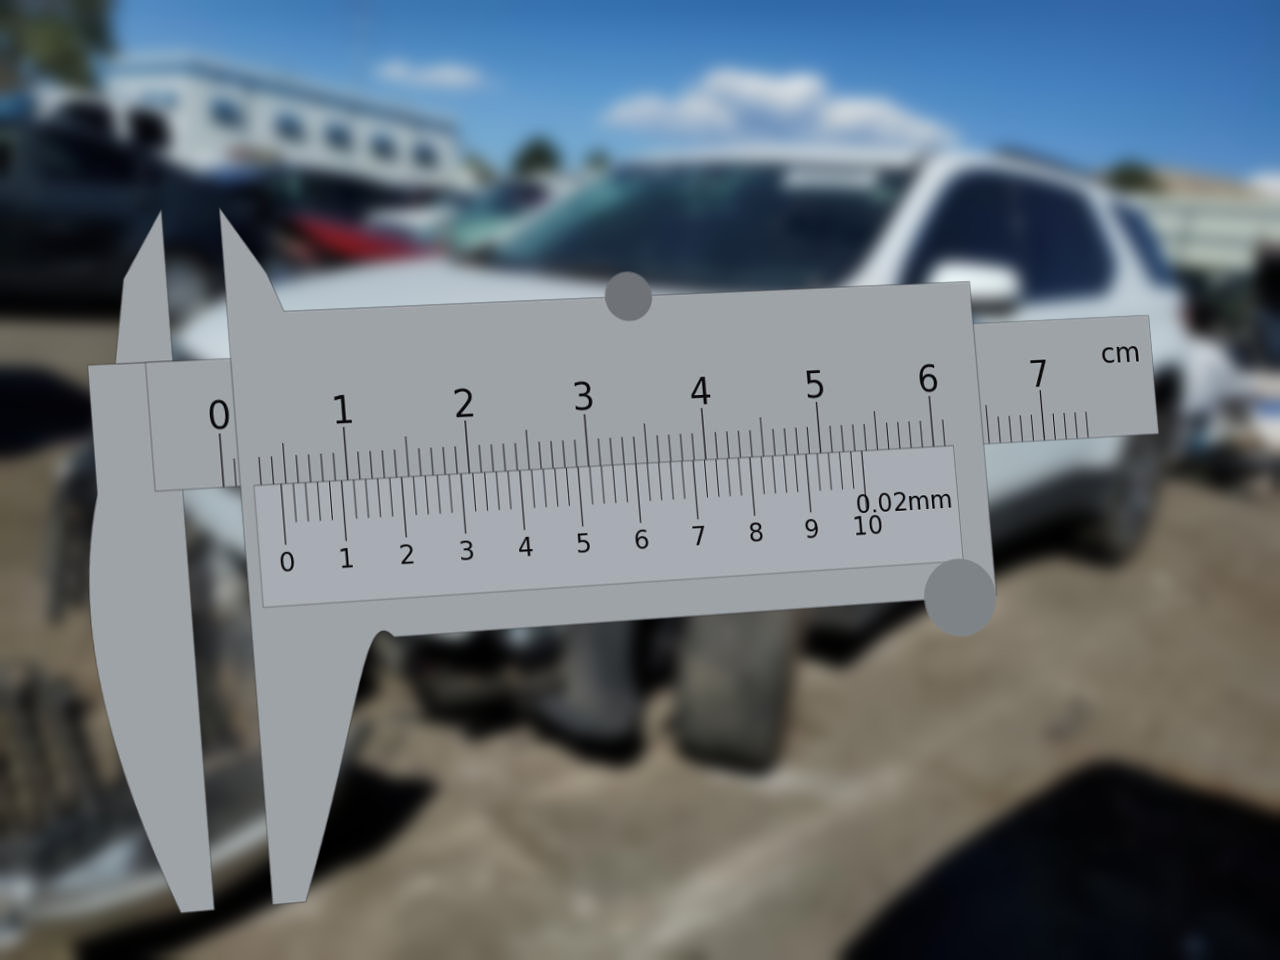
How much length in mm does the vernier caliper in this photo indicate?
4.6 mm
